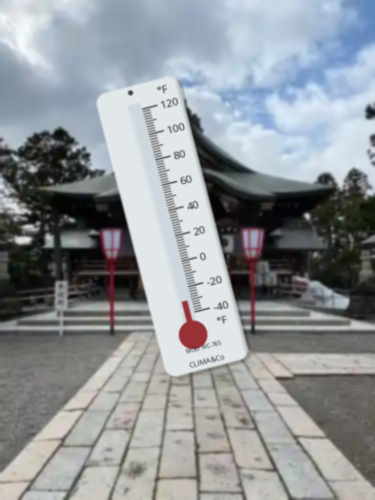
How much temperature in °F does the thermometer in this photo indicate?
-30 °F
